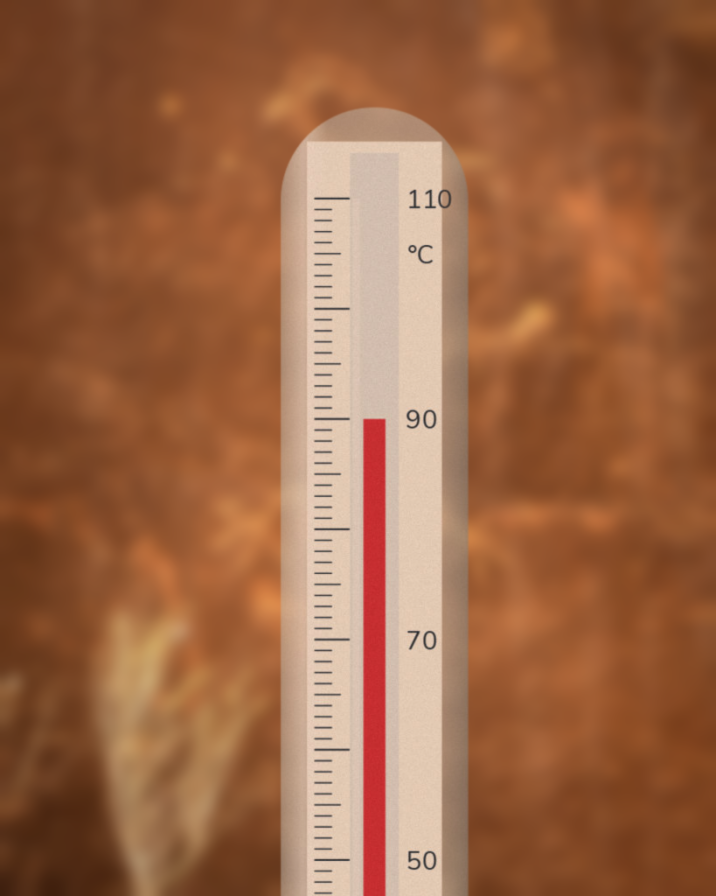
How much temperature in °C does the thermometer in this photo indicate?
90 °C
